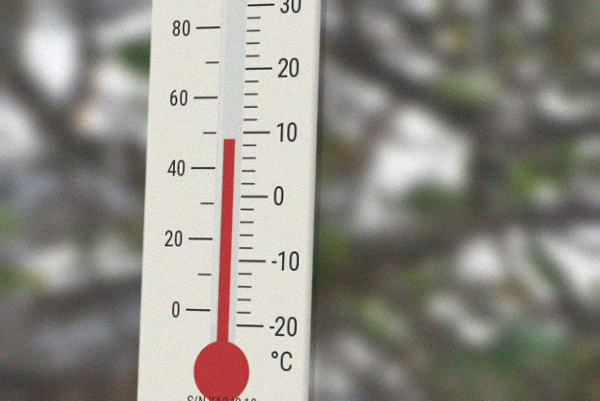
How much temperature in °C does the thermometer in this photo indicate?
9 °C
